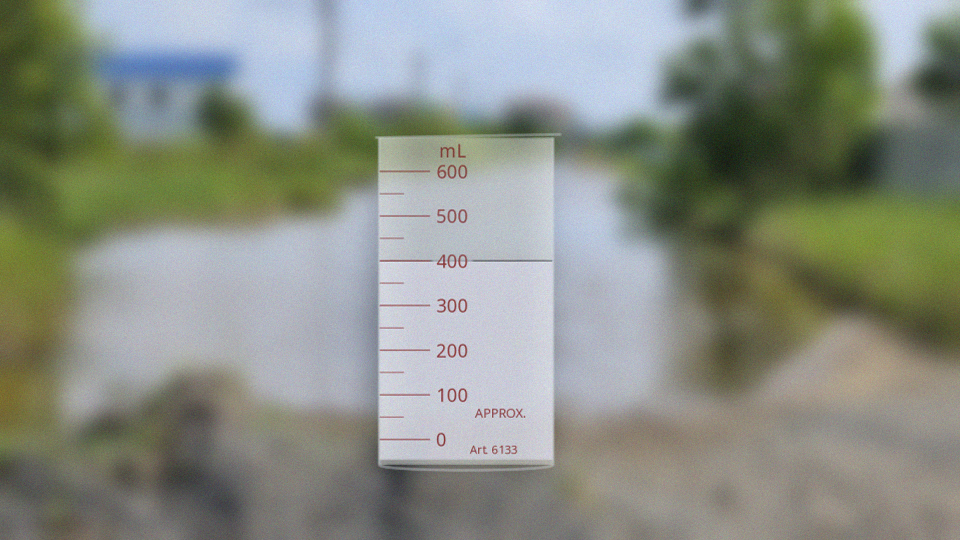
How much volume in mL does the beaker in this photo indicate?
400 mL
